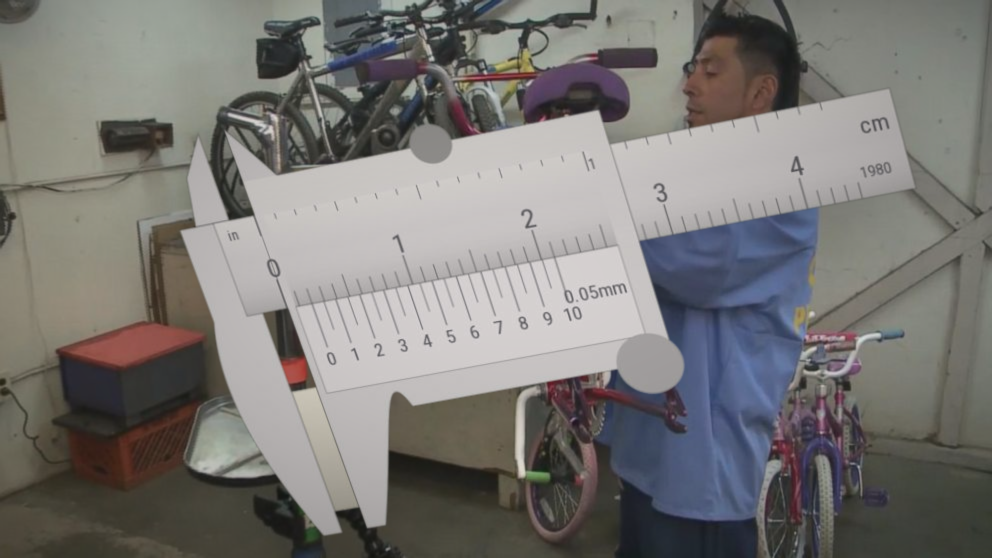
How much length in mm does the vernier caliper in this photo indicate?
2.0 mm
